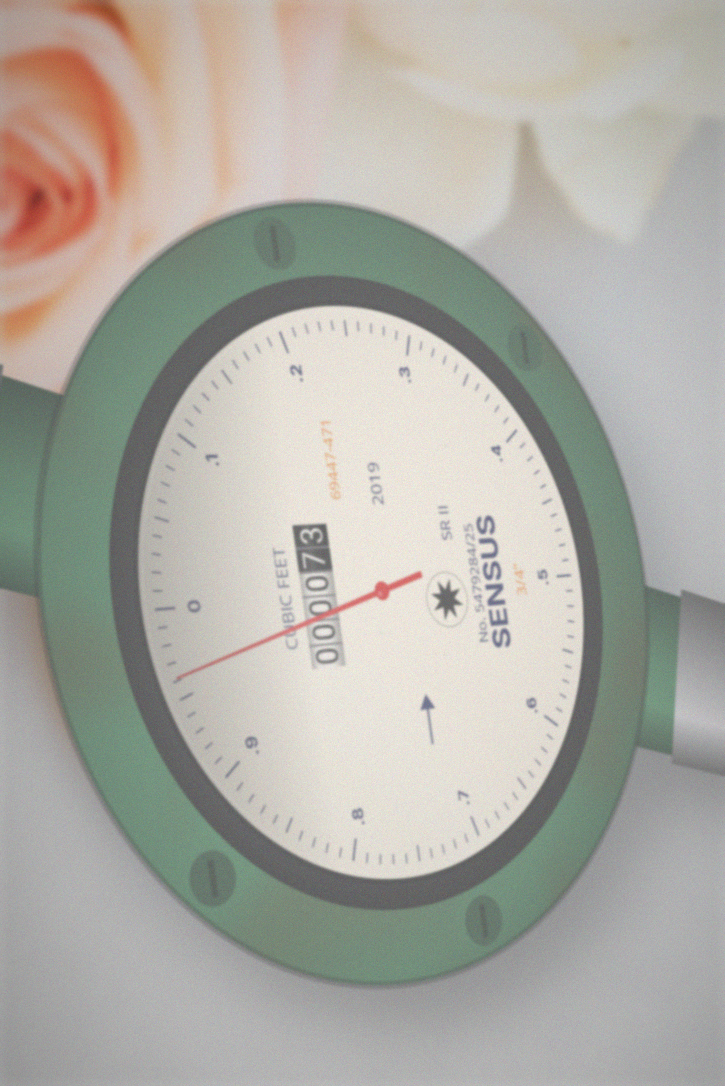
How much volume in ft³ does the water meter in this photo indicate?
72.96 ft³
